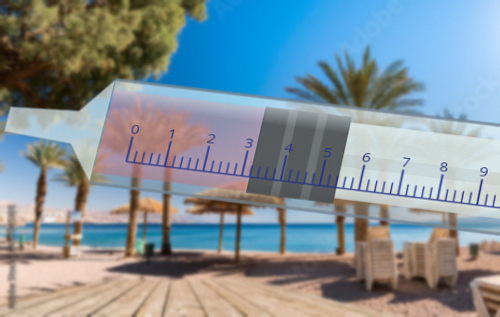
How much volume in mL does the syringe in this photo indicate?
3.2 mL
